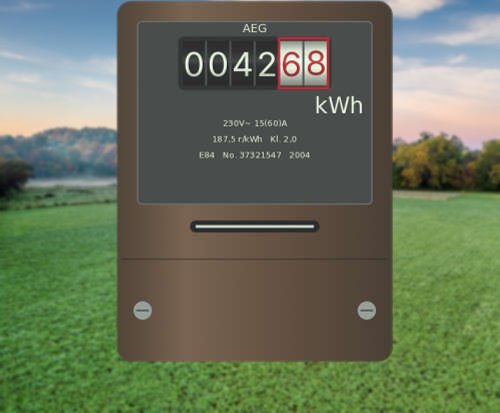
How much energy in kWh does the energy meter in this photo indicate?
42.68 kWh
